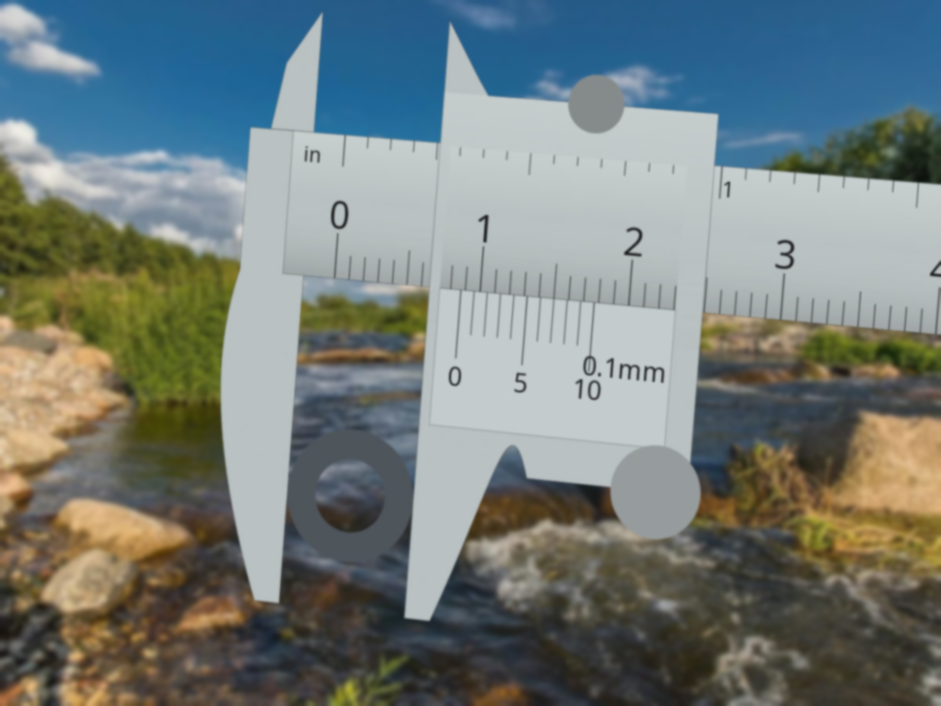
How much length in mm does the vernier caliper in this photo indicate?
8.7 mm
